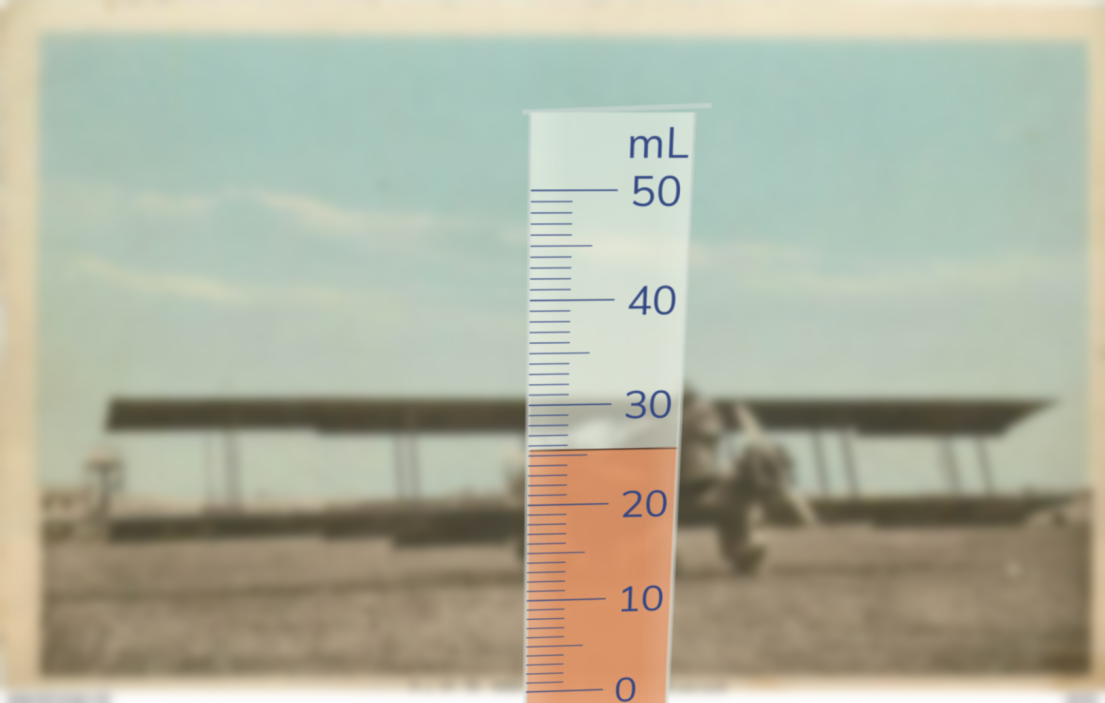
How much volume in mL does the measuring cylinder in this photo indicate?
25.5 mL
